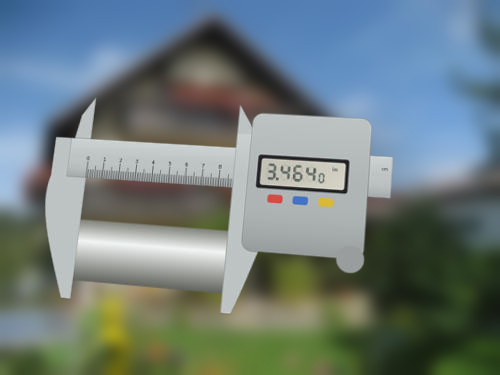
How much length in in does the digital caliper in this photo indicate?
3.4640 in
